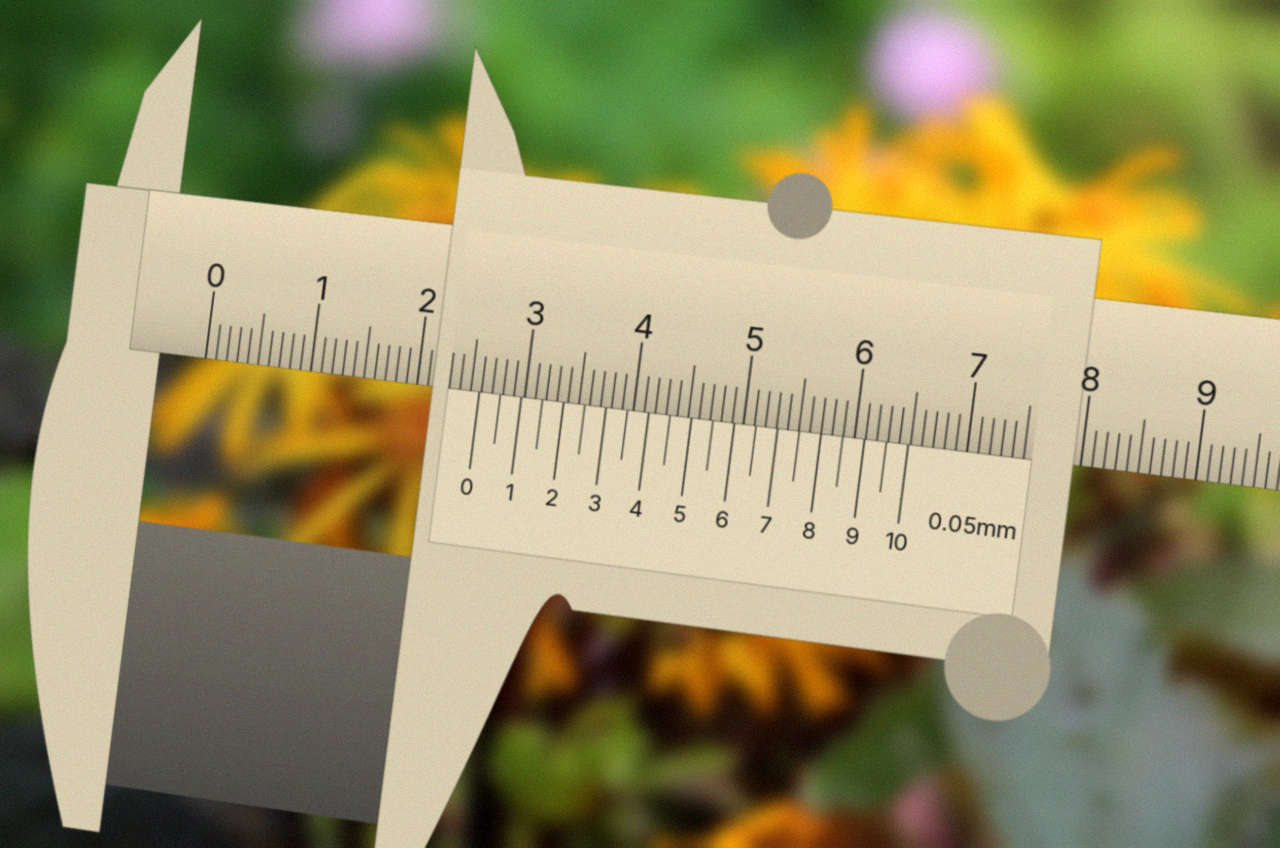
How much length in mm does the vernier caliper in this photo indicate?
25.8 mm
